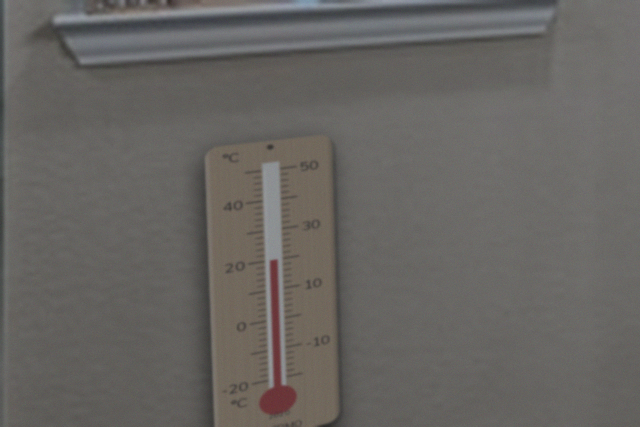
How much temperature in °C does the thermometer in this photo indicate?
20 °C
